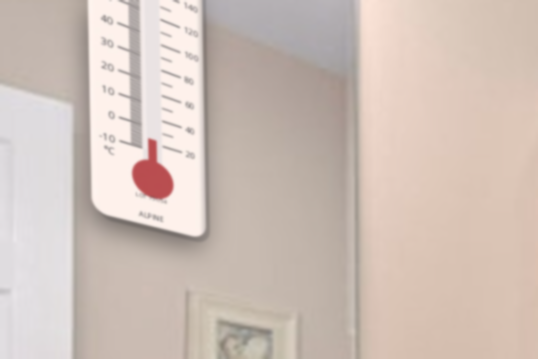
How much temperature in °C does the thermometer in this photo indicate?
-5 °C
